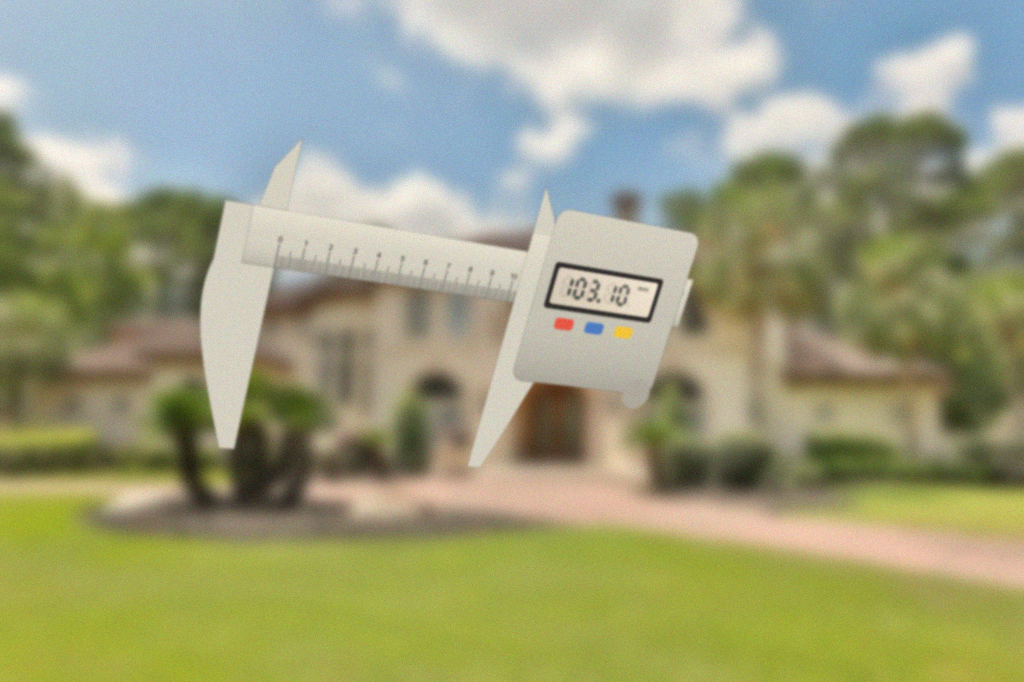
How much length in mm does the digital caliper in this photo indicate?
103.10 mm
